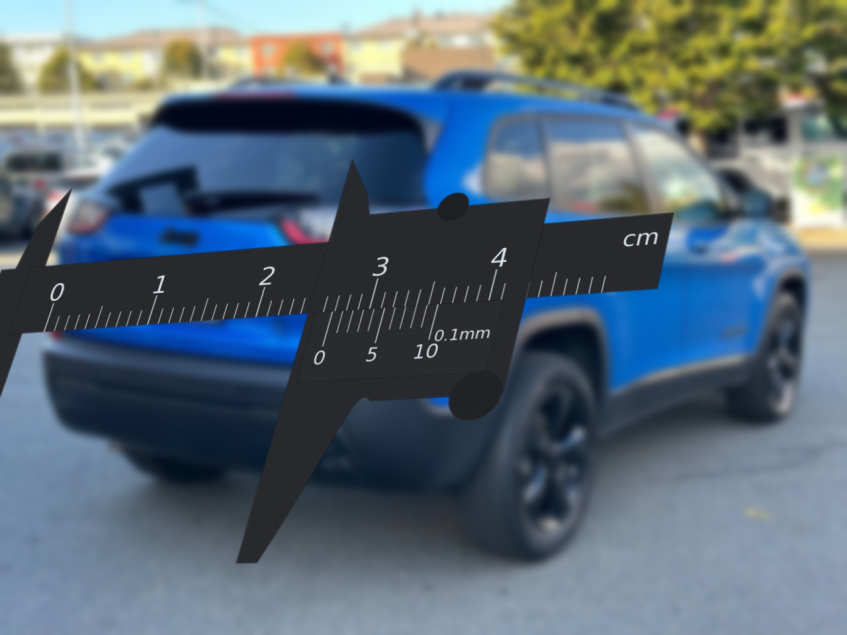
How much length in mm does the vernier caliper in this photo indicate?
26.8 mm
